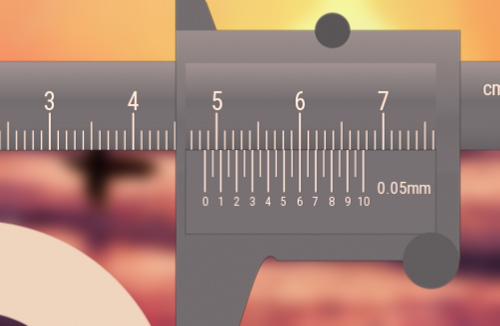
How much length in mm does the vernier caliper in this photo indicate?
48.6 mm
